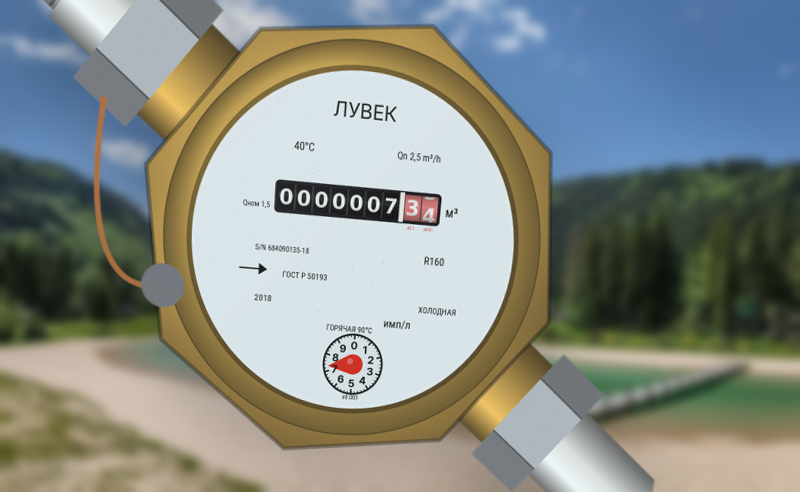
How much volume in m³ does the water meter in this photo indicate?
7.337 m³
